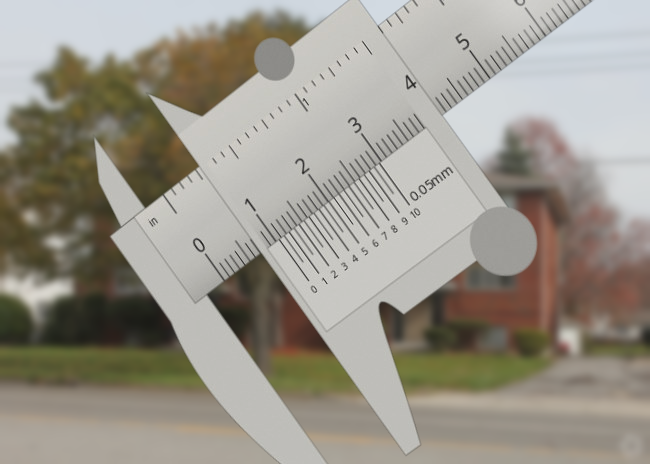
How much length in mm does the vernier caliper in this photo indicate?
10.6 mm
